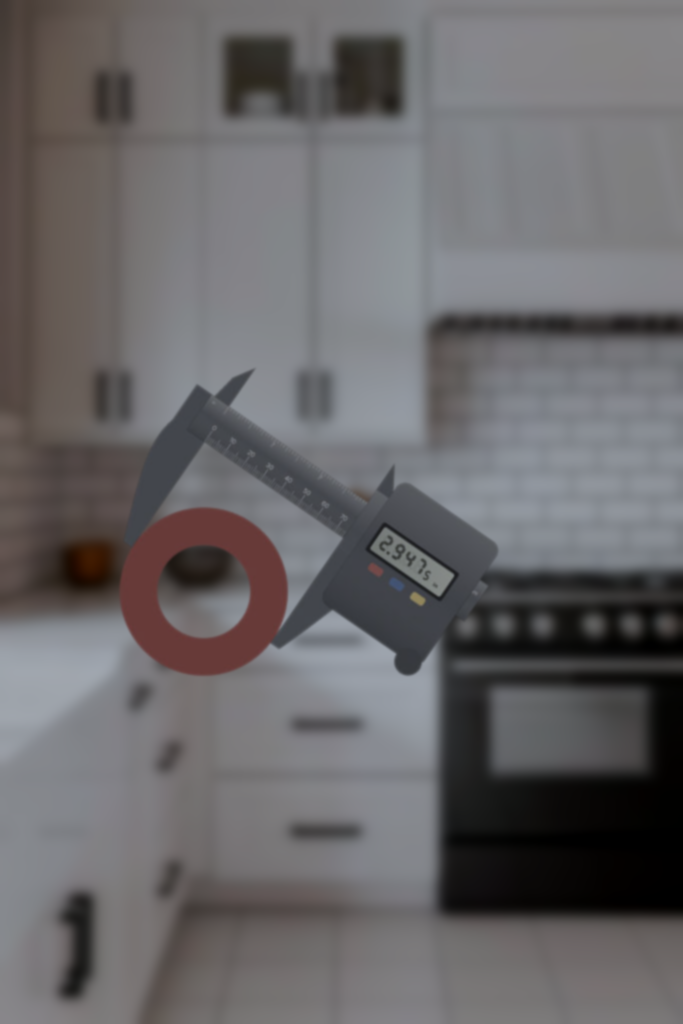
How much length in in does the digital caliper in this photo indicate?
2.9475 in
